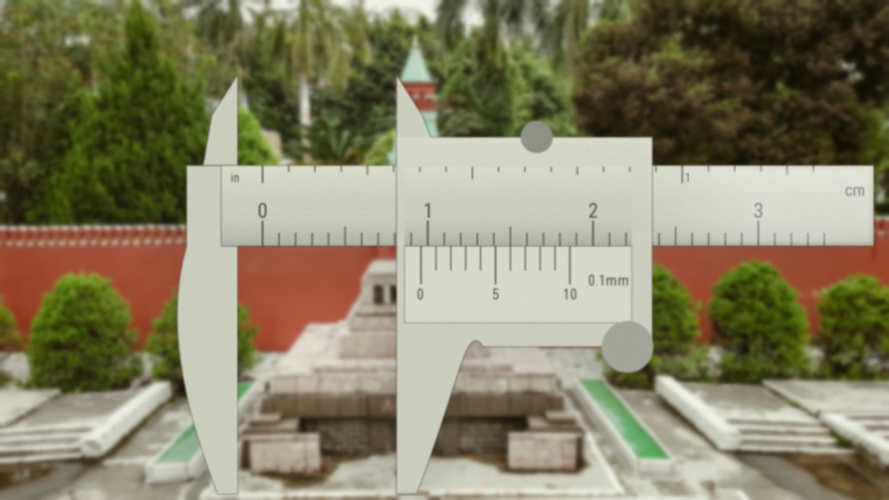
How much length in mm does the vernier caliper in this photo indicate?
9.6 mm
